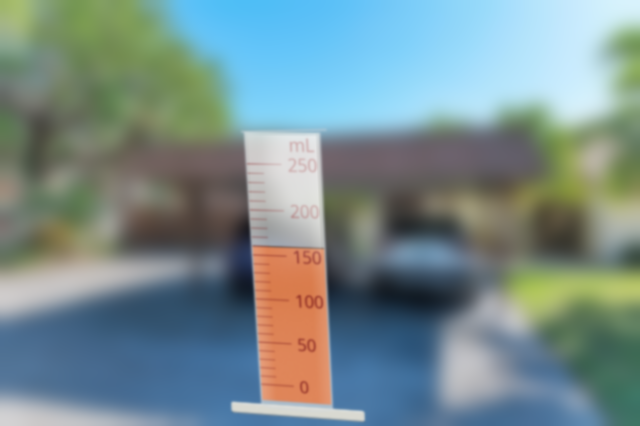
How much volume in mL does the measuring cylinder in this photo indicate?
160 mL
